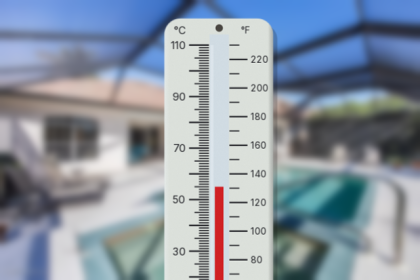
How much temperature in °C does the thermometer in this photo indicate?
55 °C
